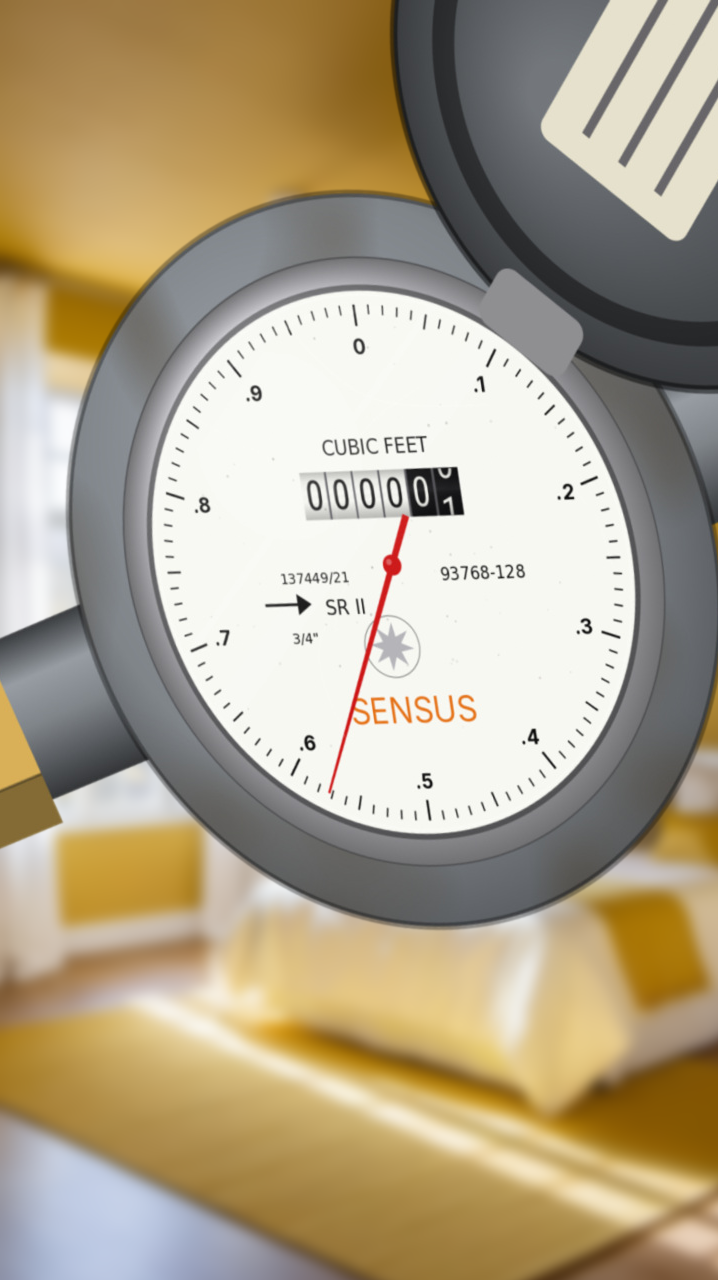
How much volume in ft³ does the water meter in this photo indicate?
0.57 ft³
